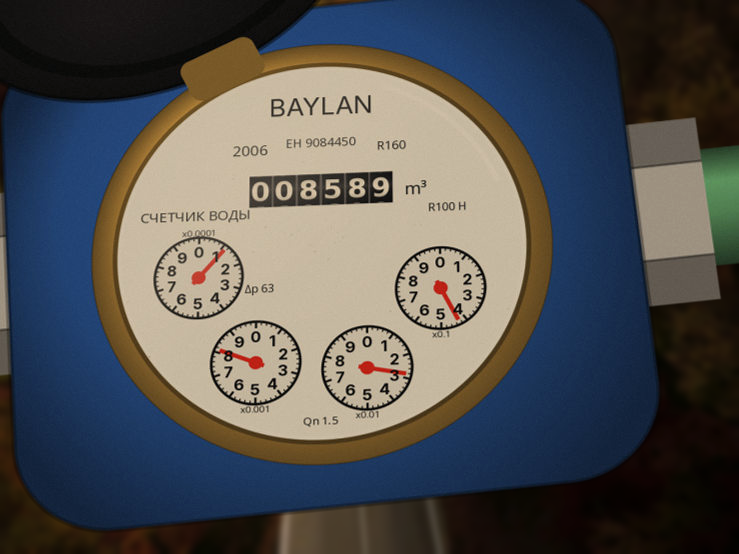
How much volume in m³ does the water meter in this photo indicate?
8589.4281 m³
